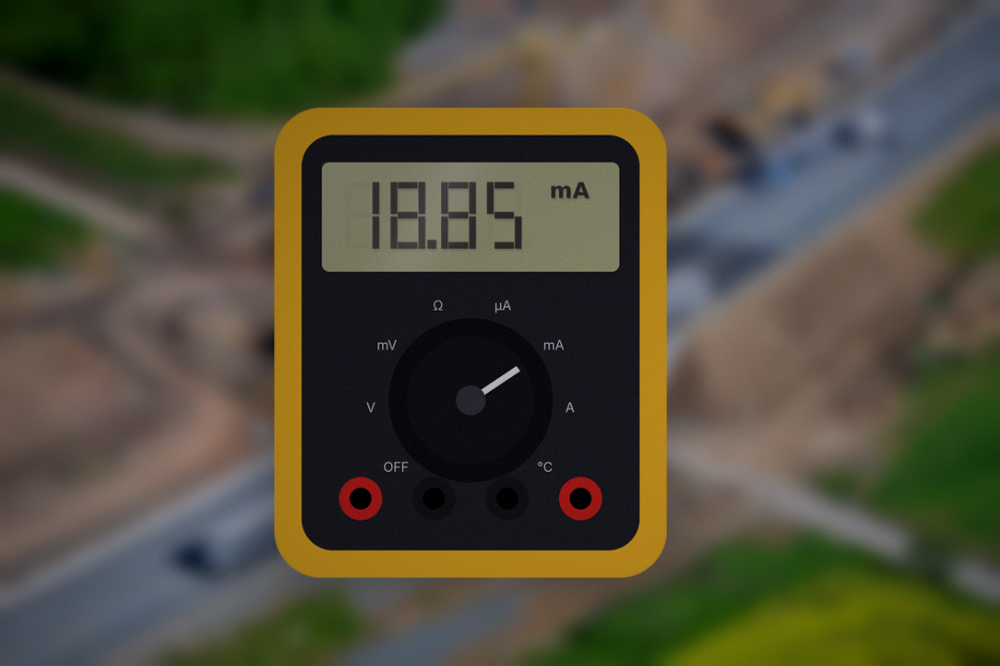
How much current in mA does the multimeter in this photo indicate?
18.85 mA
